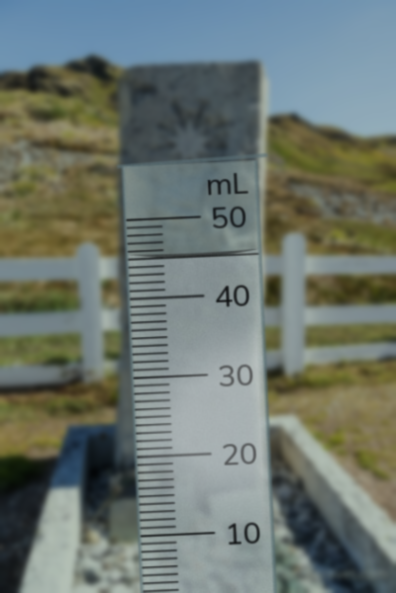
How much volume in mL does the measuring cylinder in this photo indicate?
45 mL
